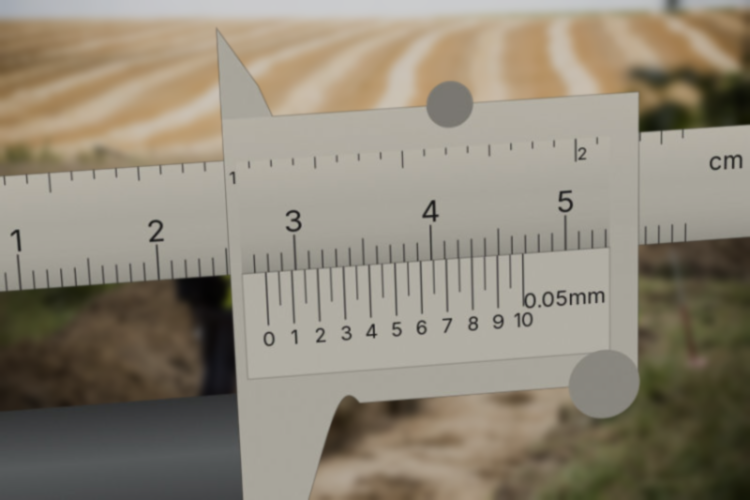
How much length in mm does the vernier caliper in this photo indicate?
27.8 mm
